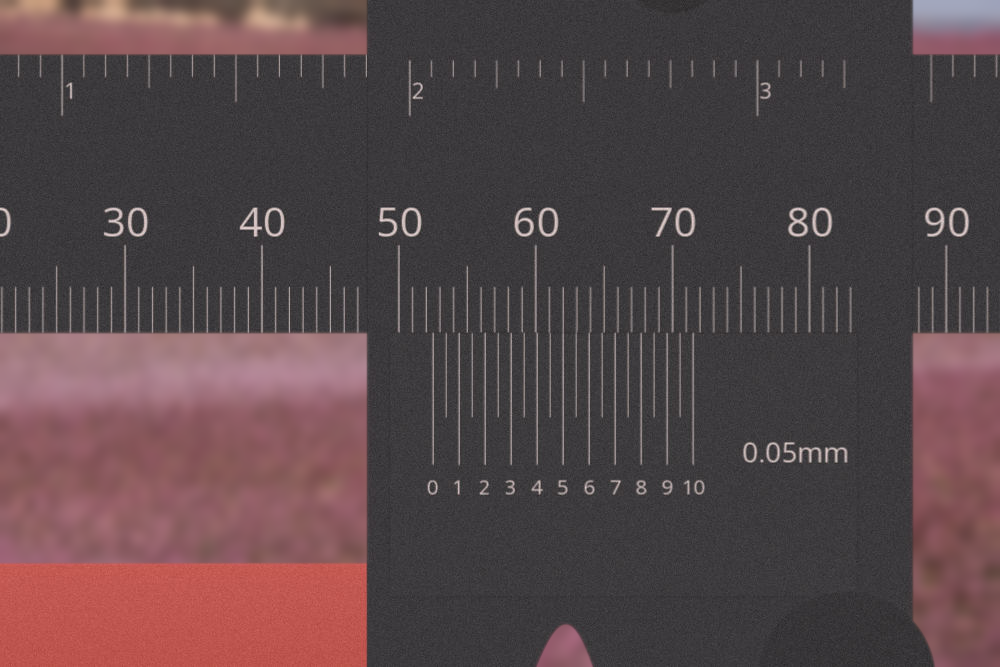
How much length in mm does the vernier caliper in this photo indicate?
52.5 mm
